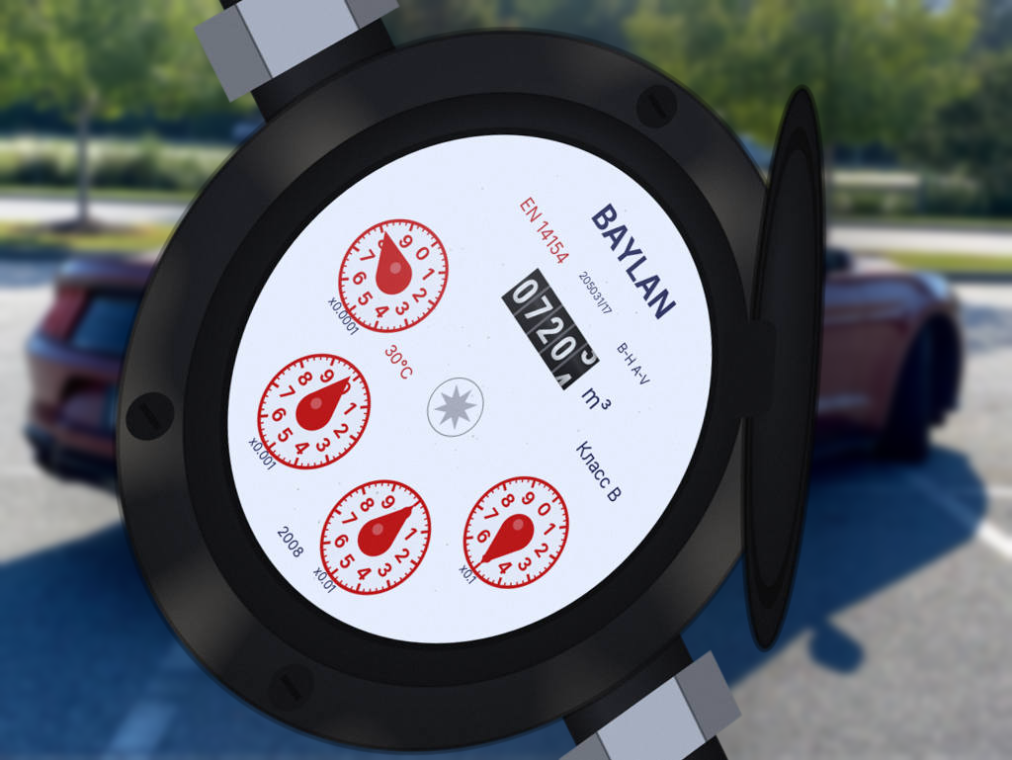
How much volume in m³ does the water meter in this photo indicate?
7203.4998 m³
